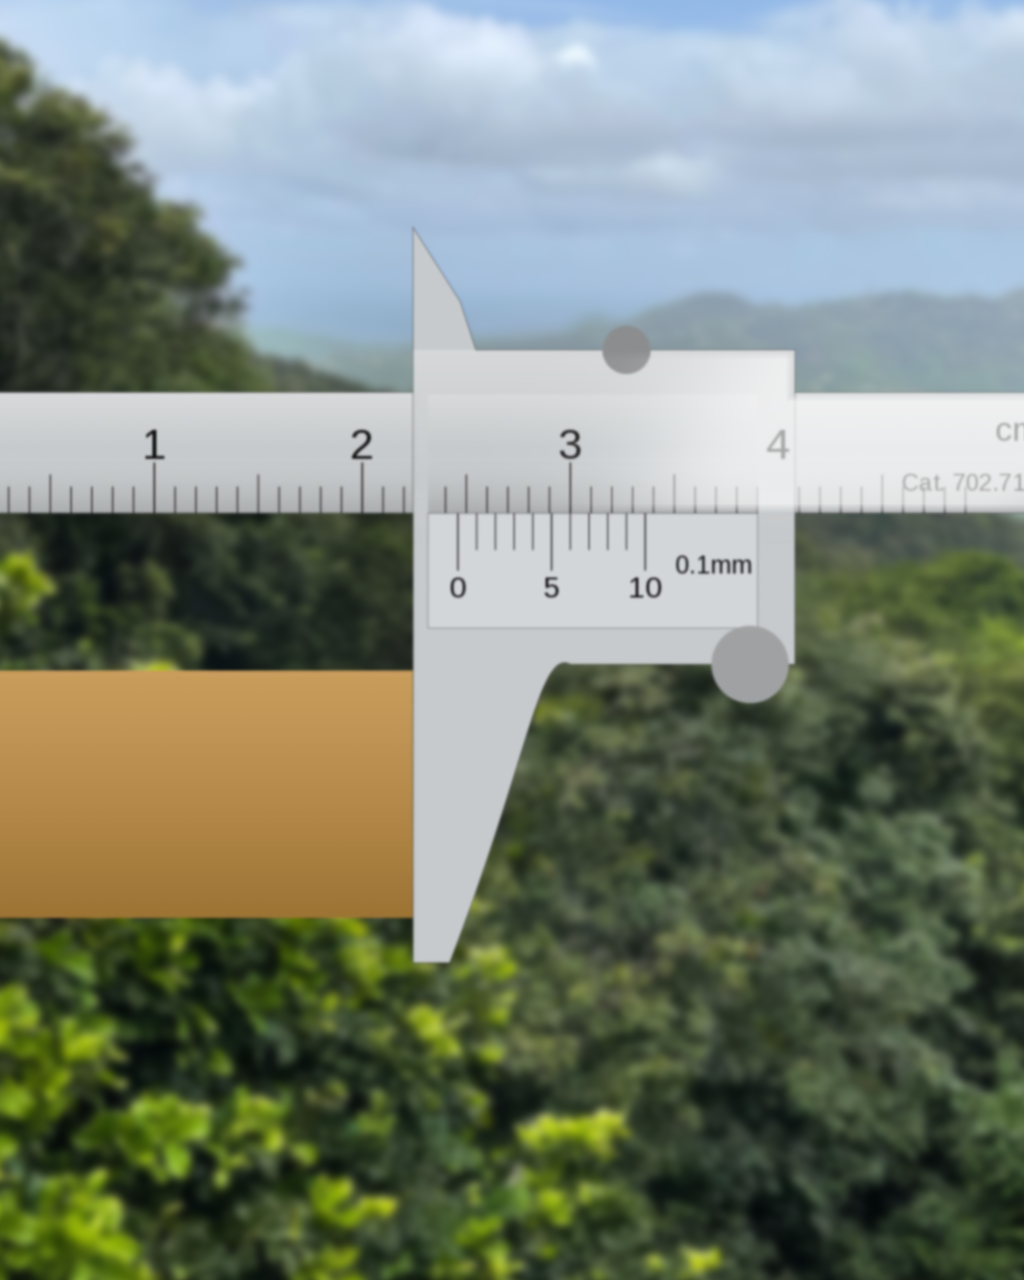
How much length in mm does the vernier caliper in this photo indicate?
24.6 mm
